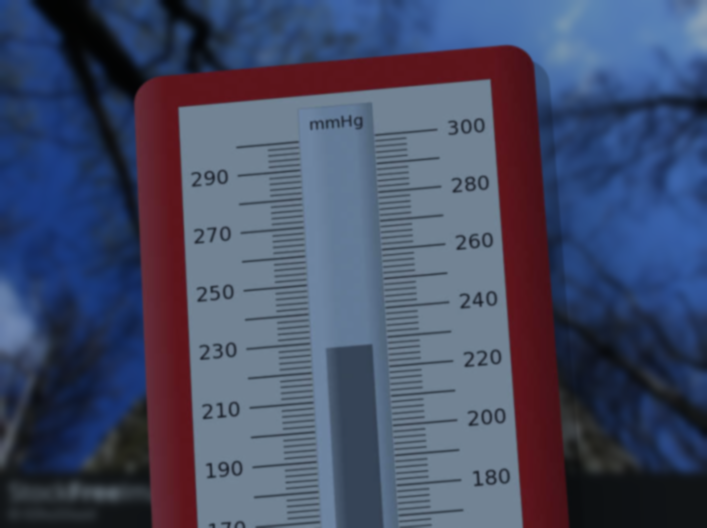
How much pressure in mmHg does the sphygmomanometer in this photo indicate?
228 mmHg
